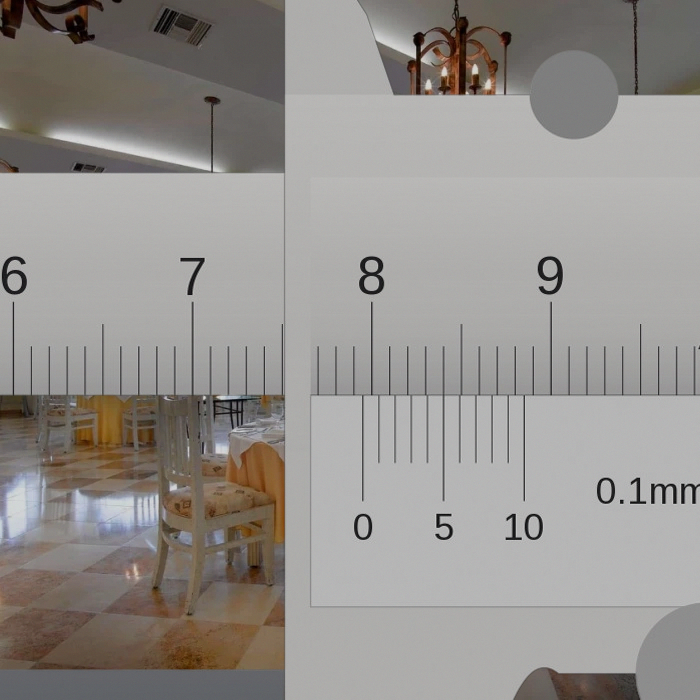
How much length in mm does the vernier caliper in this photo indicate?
79.5 mm
